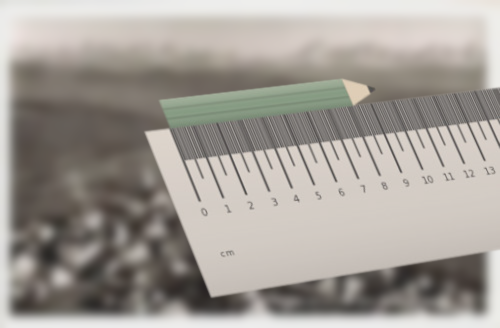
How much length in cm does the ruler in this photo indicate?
9.5 cm
